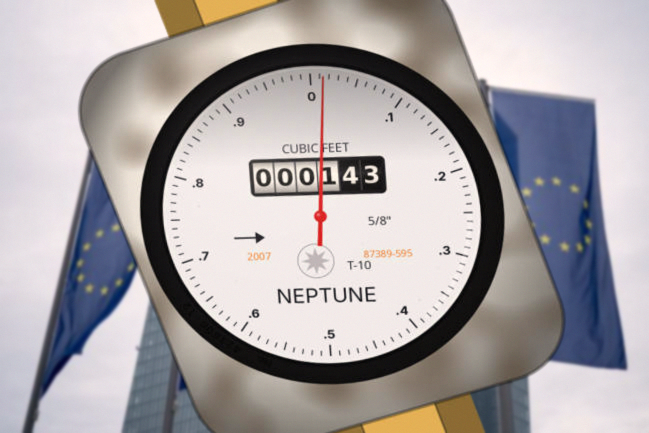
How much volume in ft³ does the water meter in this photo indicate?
143.01 ft³
